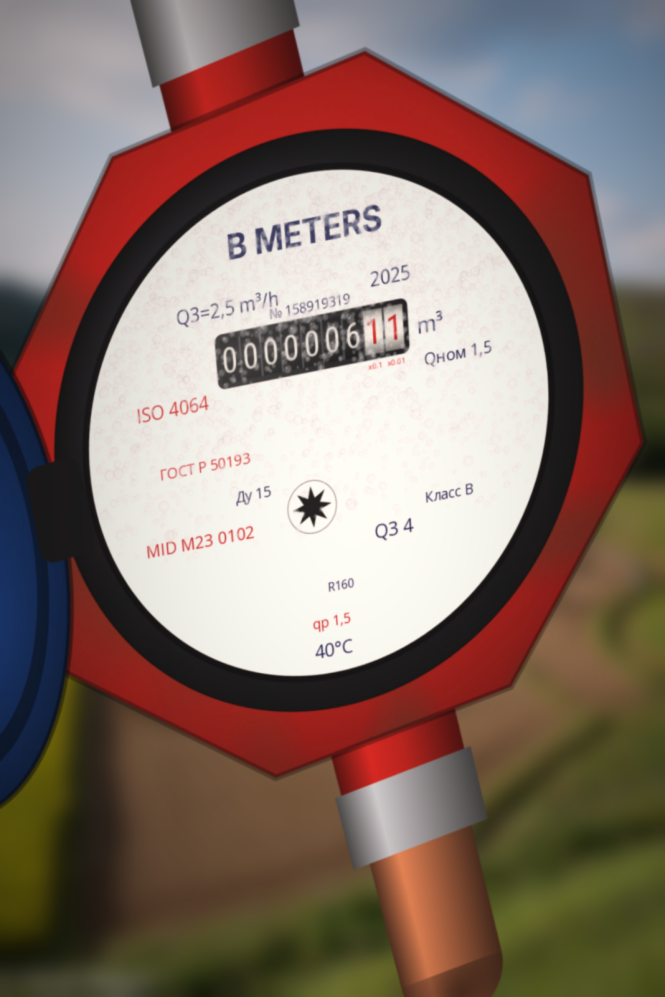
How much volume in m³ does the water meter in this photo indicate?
6.11 m³
